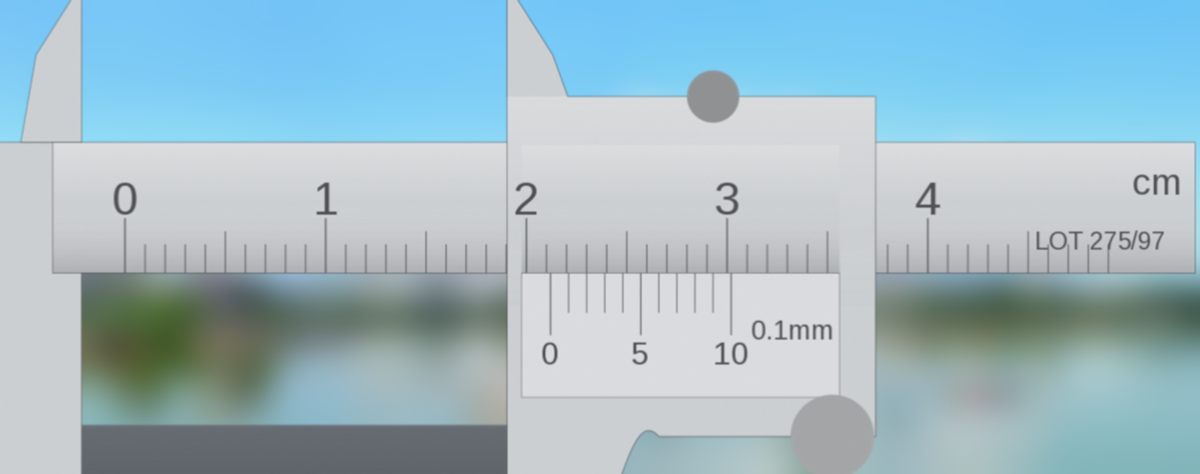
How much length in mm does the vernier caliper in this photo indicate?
21.2 mm
